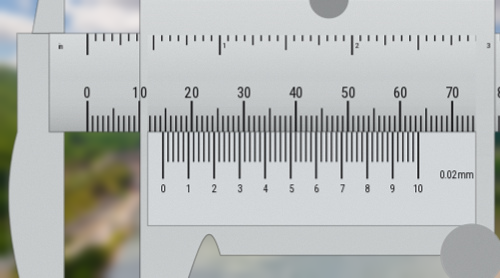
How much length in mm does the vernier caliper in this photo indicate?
14.5 mm
